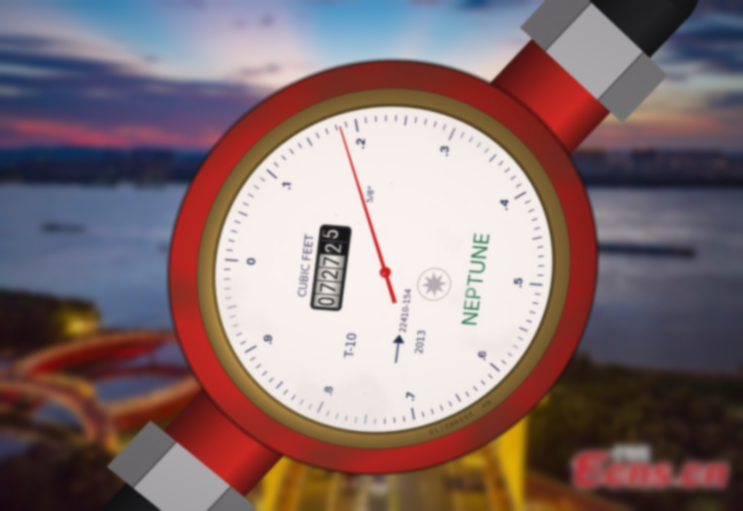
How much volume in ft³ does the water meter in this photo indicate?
72725.18 ft³
